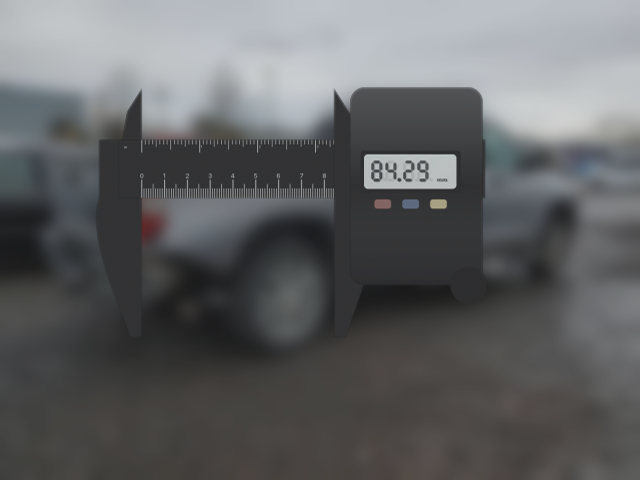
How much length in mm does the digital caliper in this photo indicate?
84.29 mm
